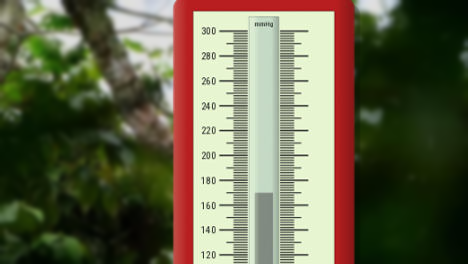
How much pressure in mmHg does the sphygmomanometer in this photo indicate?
170 mmHg
